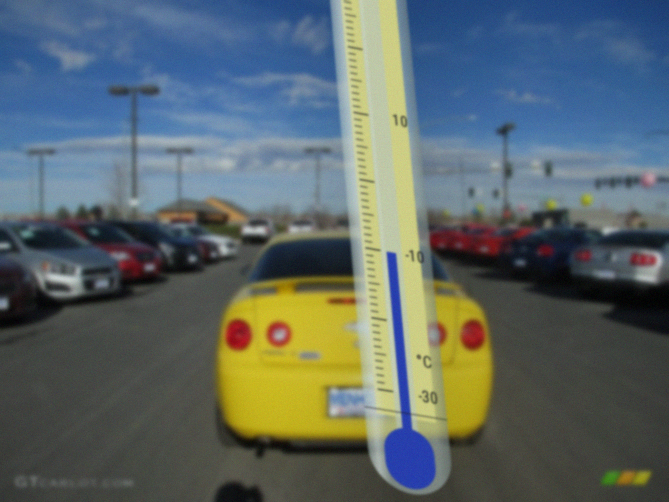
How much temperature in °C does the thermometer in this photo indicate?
-10 °C
